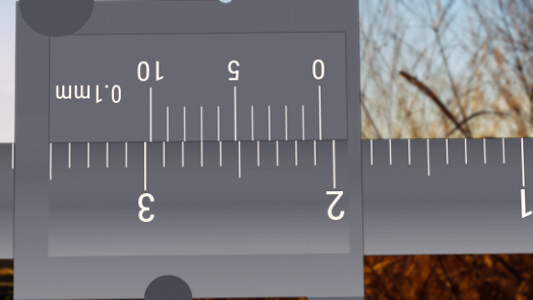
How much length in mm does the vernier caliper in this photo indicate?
20.7 mm
